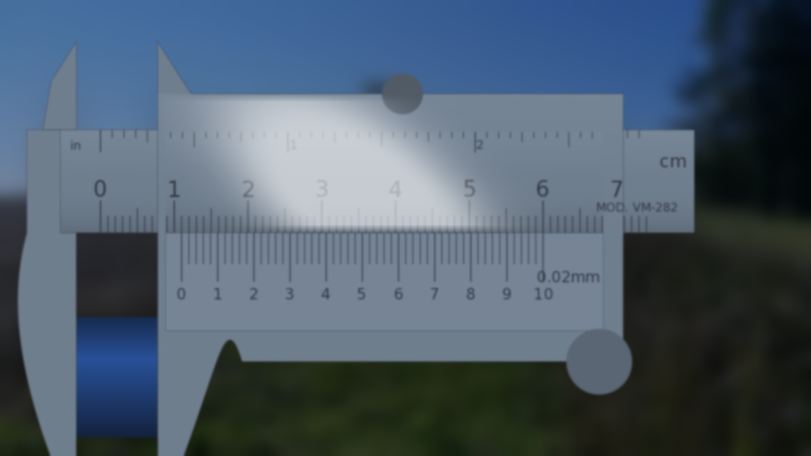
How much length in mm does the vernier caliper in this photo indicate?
11.0 mm
